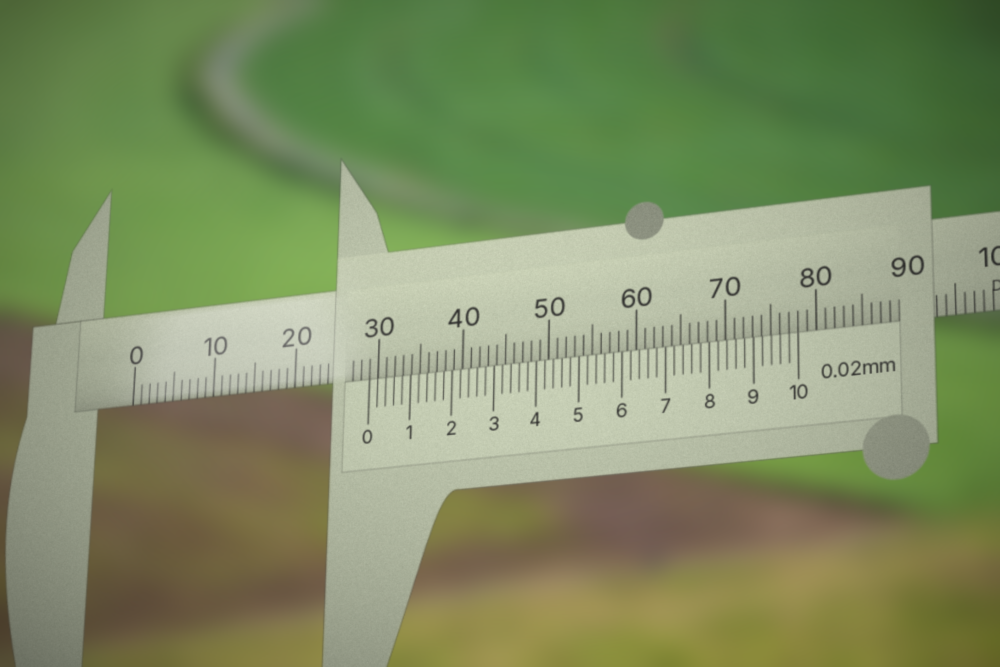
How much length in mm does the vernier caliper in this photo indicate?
29.0 mm
